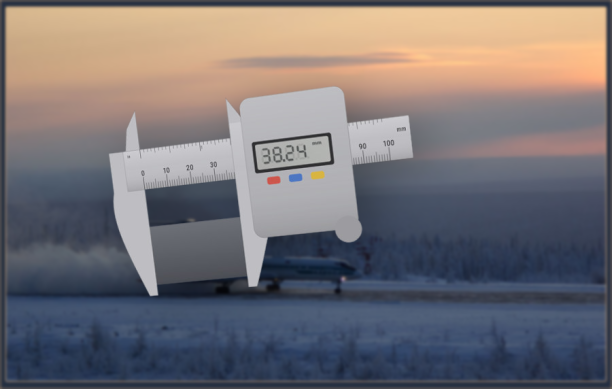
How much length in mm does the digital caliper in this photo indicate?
38.24 mm
